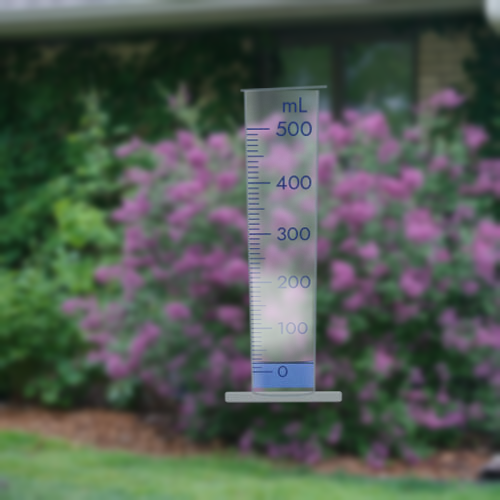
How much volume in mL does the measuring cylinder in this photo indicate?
20 mL
